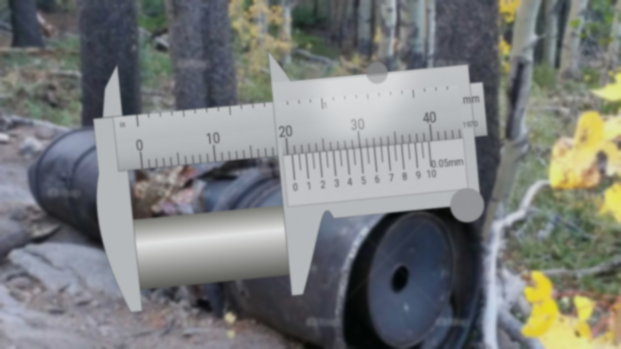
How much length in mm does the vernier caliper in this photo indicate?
20.6 mm
